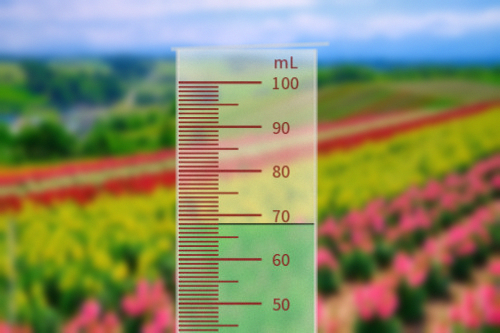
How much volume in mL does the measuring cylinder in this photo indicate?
68 mL
